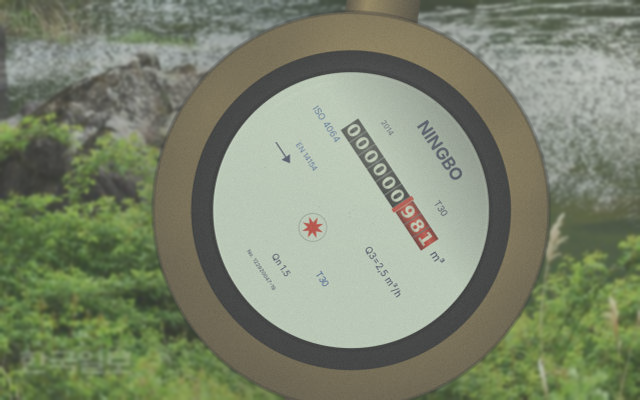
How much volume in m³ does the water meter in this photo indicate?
0.981 m³
